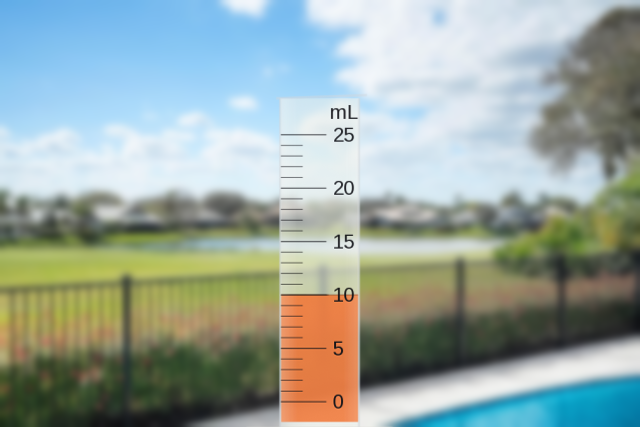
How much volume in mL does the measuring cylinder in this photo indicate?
10 mL
